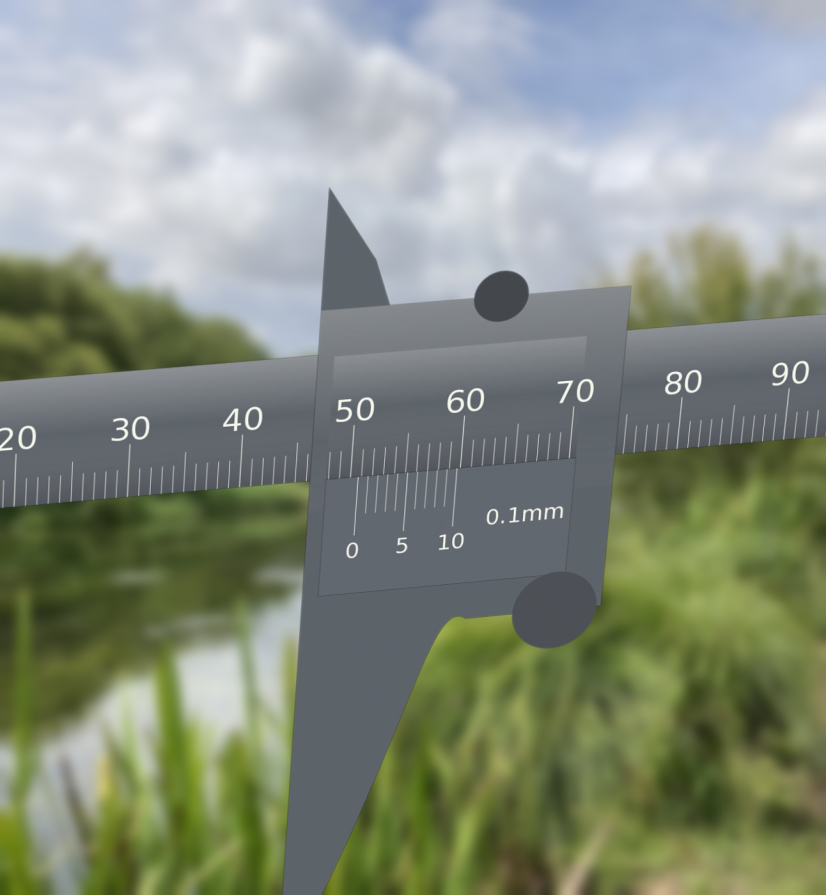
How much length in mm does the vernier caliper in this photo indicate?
50.7 mm
